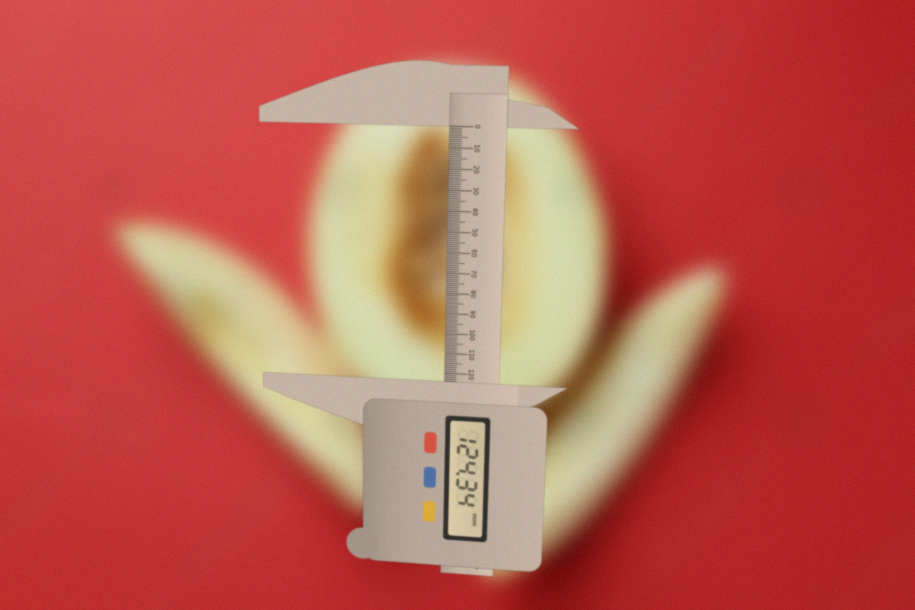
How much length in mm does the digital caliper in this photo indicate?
124.34 mm
